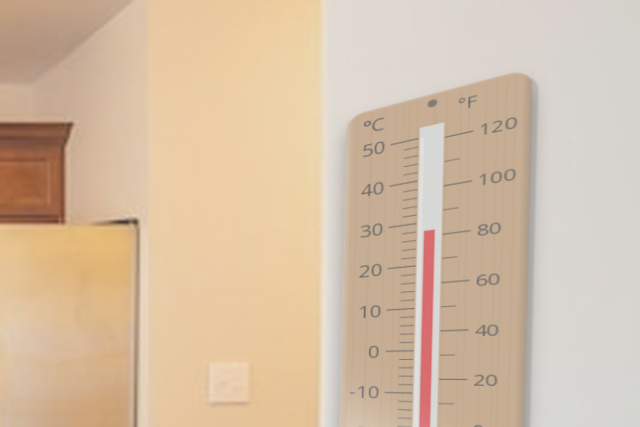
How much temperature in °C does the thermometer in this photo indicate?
28 °C
